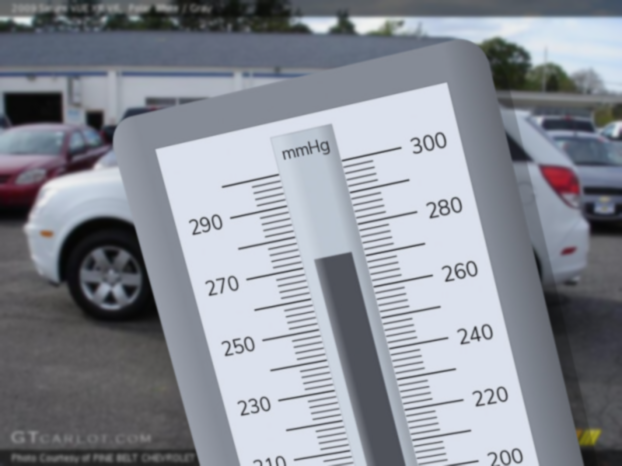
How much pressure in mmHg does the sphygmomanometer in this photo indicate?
272 mmHg
